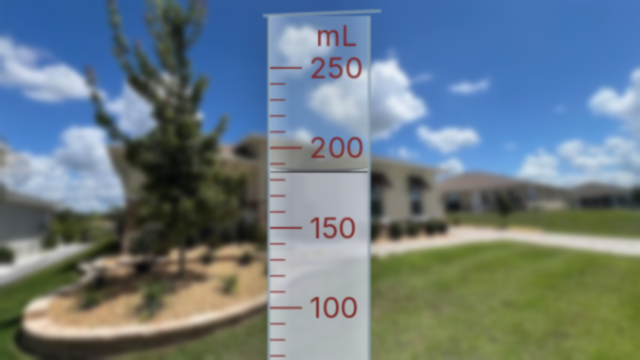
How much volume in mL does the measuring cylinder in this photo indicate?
185 mL
